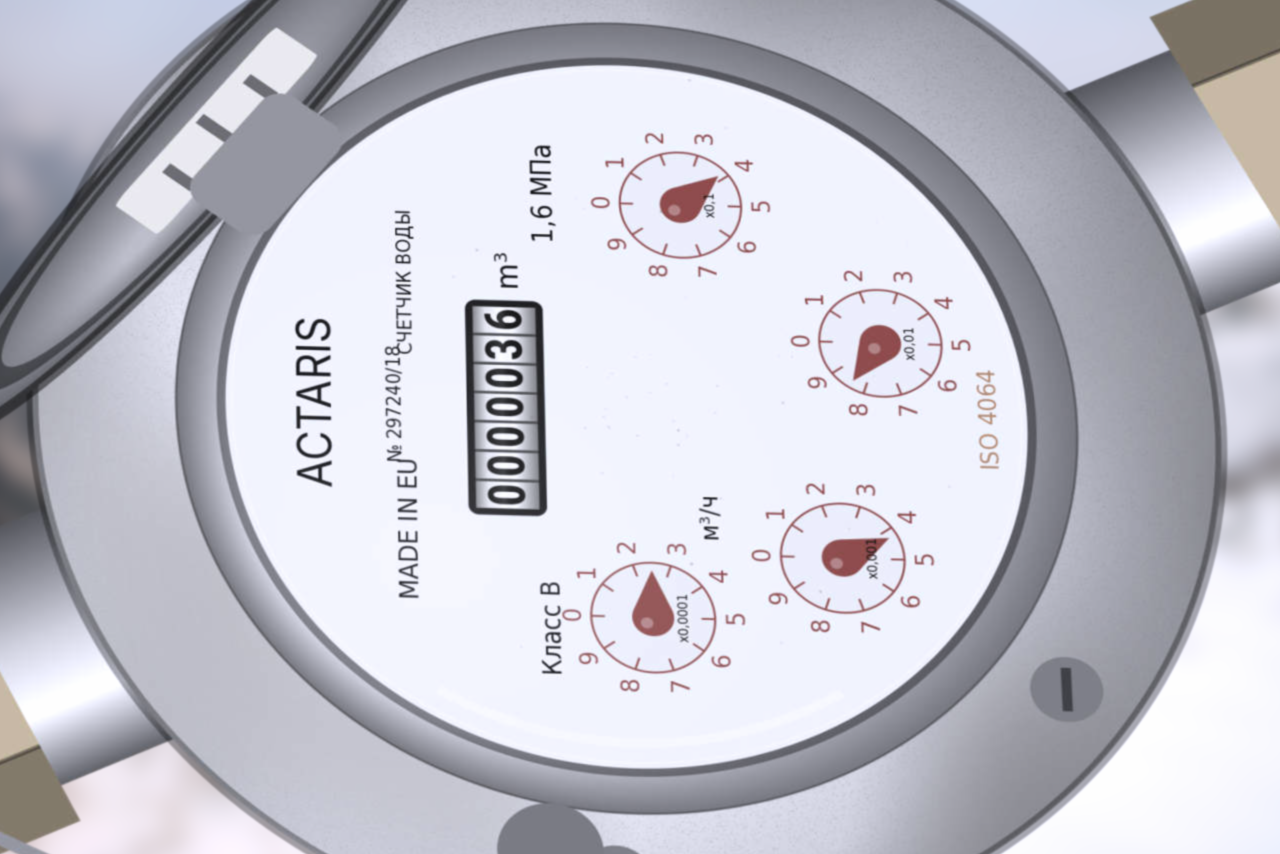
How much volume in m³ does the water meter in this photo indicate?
36.3842 m³
